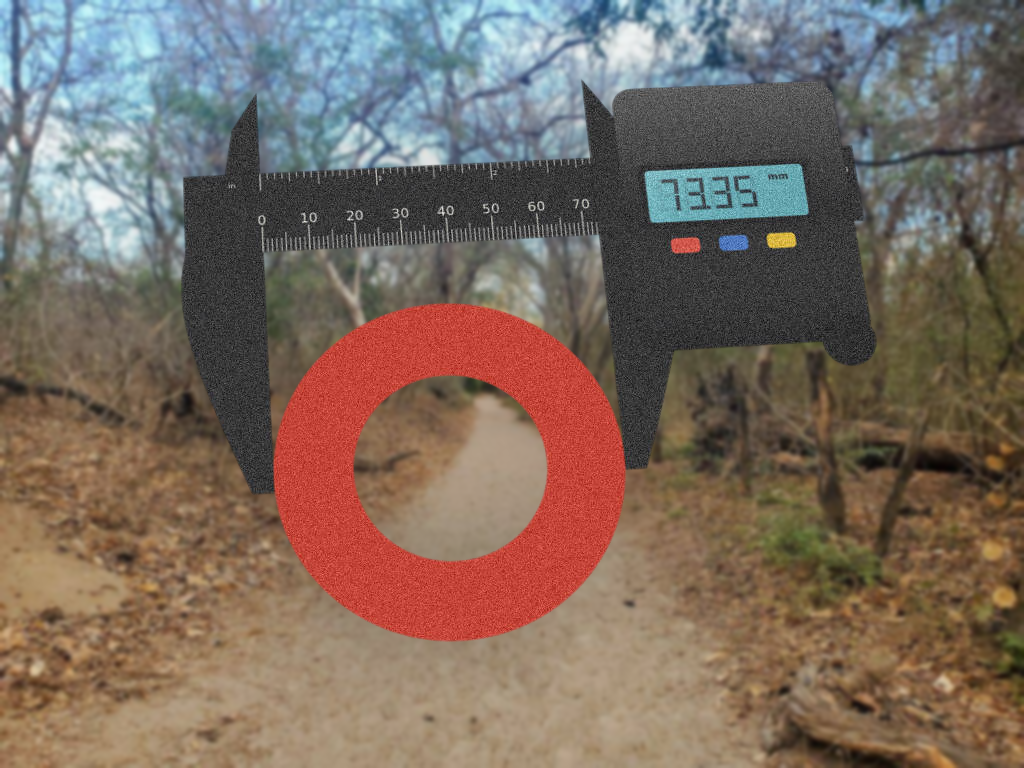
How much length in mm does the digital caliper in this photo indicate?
73.35 mm
